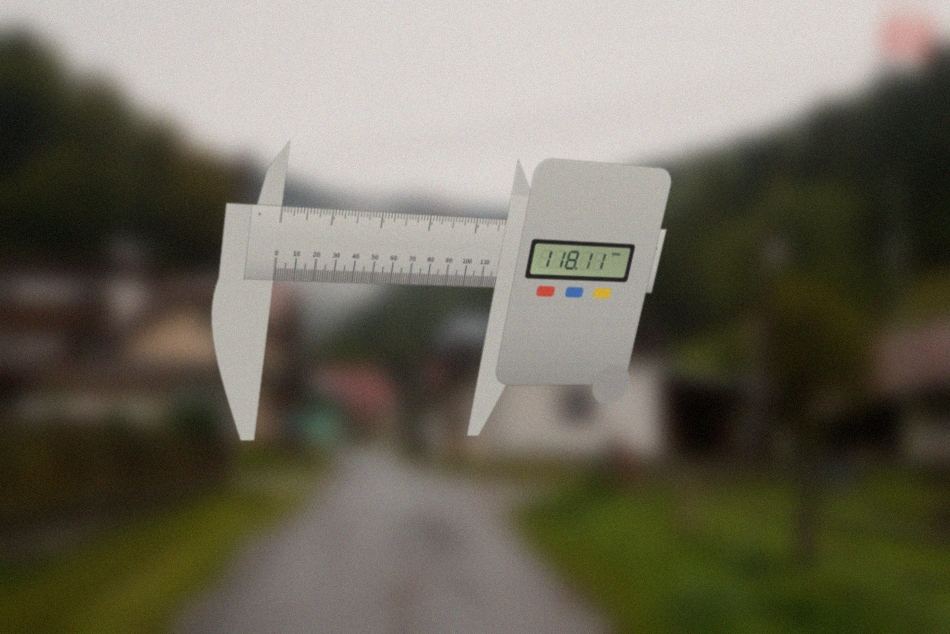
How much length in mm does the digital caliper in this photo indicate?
118.11 mm
